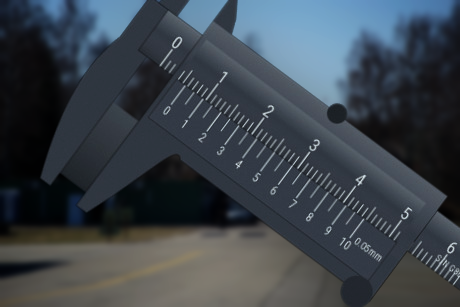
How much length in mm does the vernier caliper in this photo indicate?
5.6 mm
